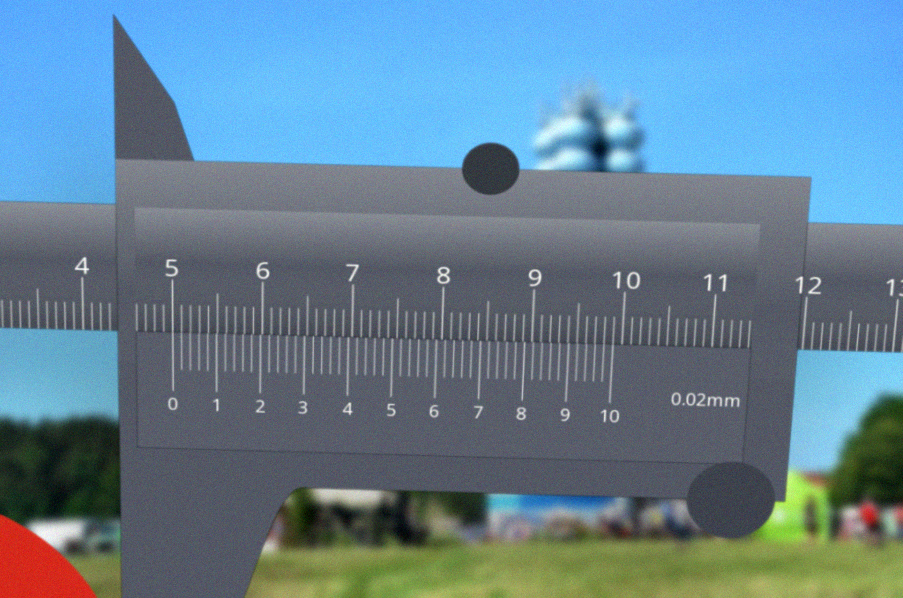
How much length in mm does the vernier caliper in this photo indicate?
50.0 mm
